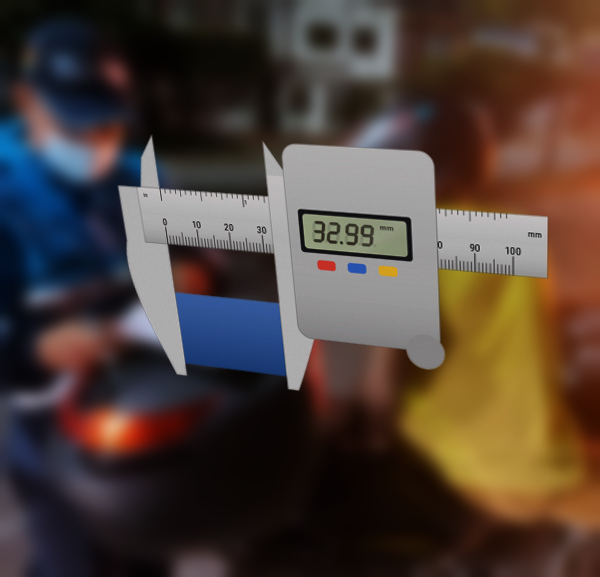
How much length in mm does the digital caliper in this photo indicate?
32.99 mm
